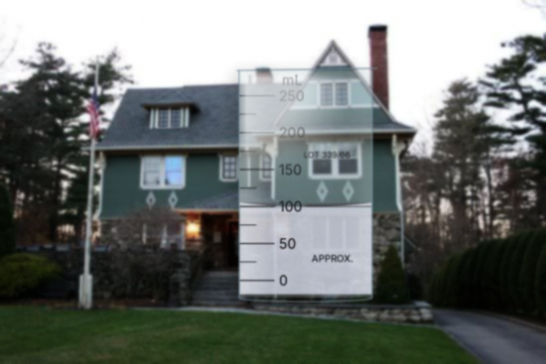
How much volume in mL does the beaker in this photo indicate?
100 mL
